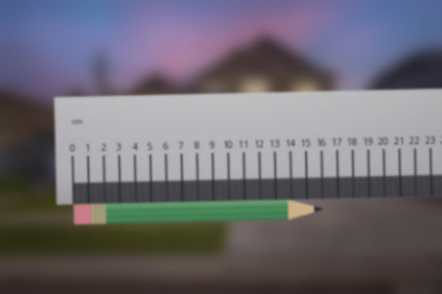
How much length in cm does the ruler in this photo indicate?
16 cm
